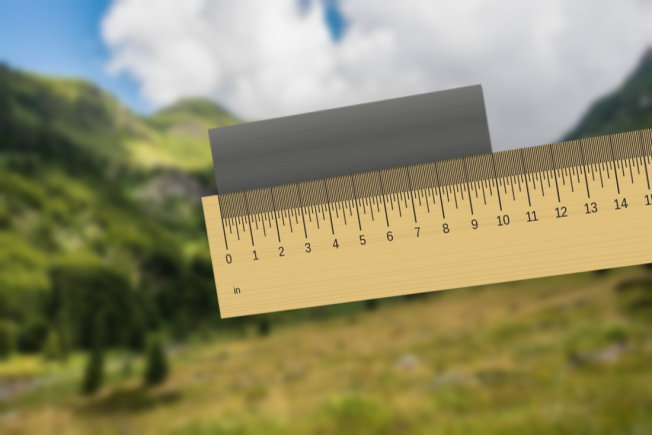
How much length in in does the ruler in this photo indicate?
10 in
